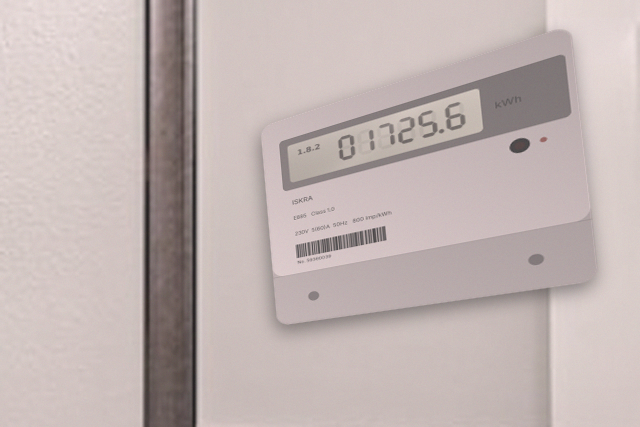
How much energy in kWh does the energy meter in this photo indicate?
1725.6 kWh
